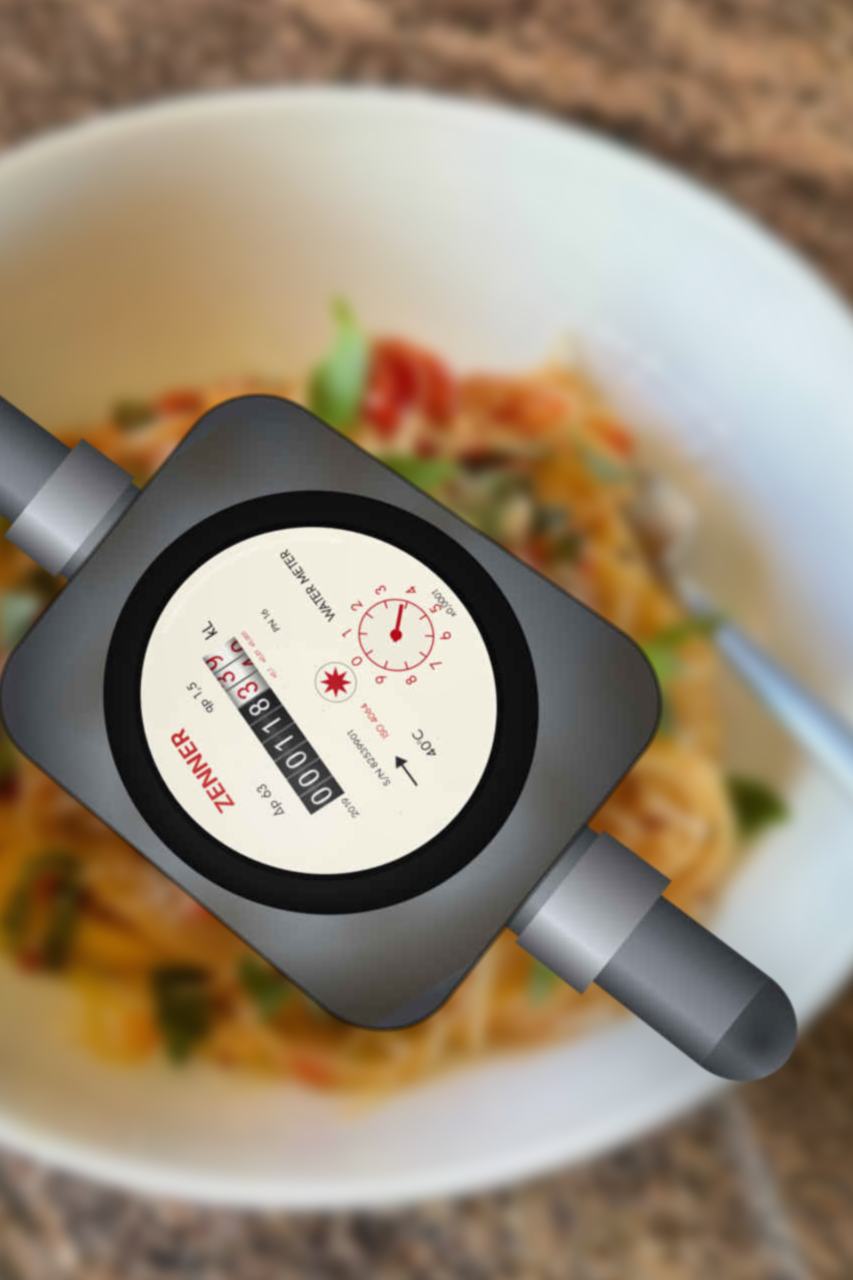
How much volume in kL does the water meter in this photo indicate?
118.3393 kL
